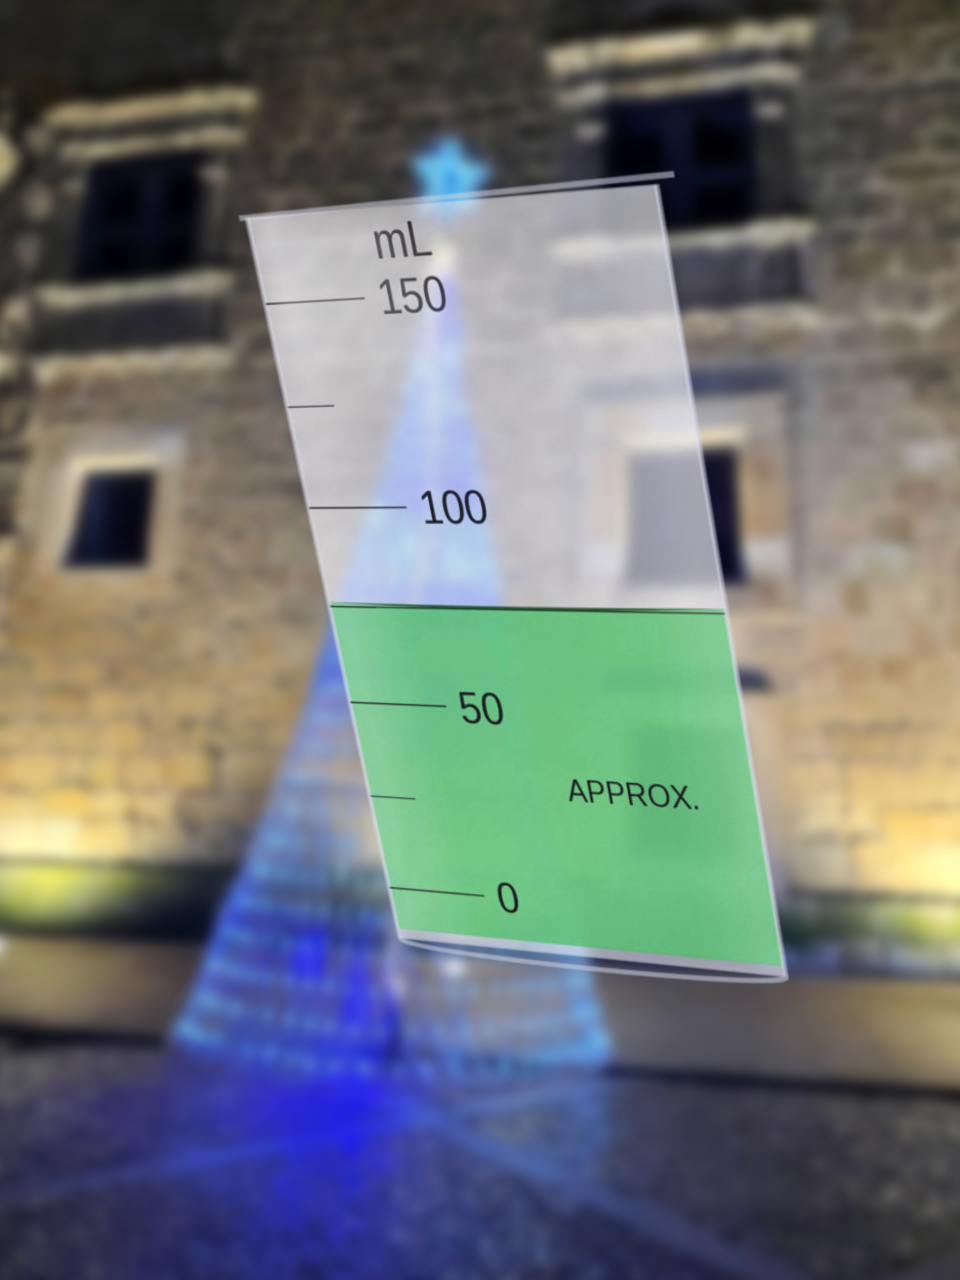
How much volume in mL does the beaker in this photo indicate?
75 mL
